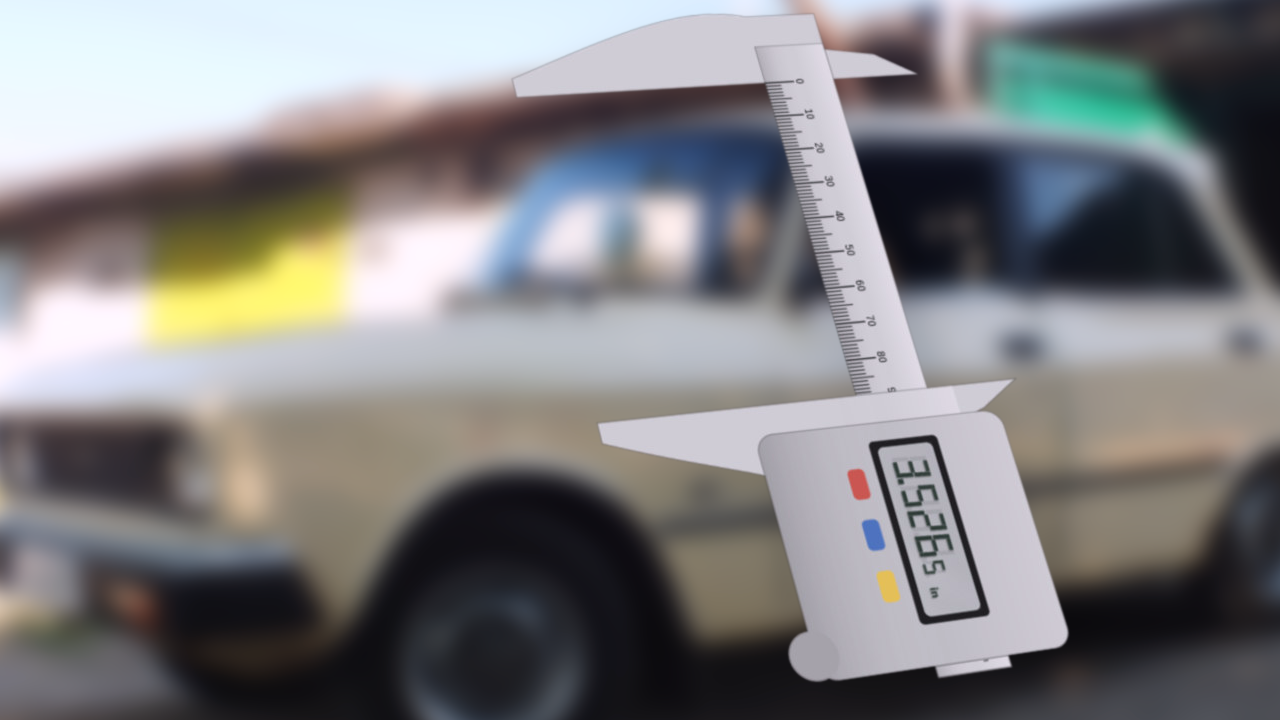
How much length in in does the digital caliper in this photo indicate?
3.5265 in
